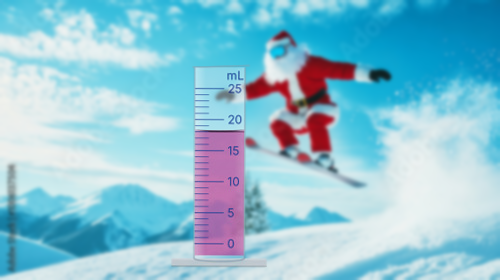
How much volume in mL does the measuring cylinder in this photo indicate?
18 mL
